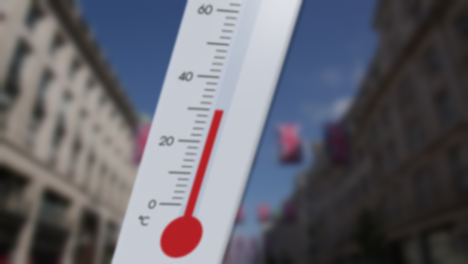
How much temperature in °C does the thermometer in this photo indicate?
30 °C
